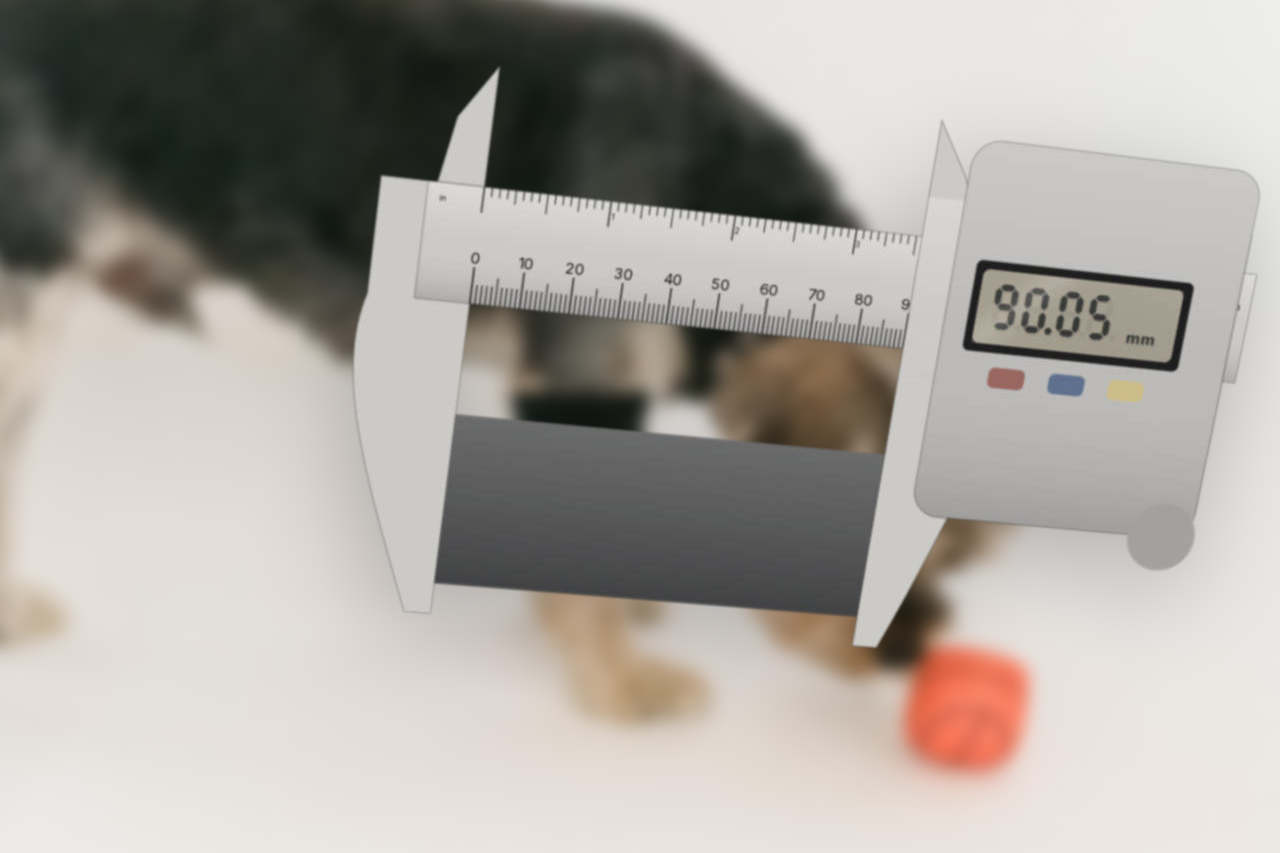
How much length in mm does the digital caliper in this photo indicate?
90.05 mm
